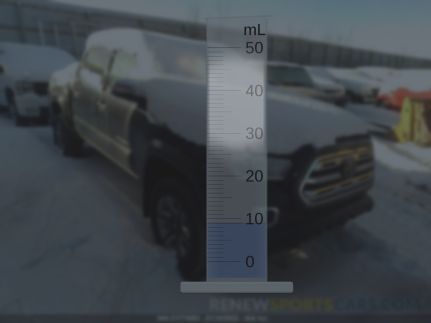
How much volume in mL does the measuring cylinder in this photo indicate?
9 mL
